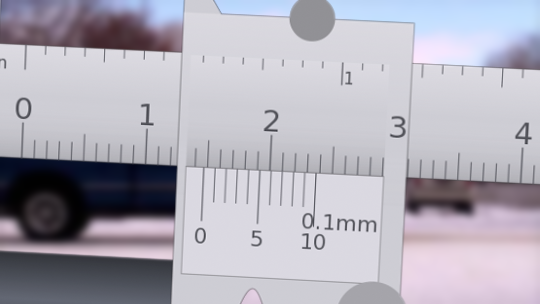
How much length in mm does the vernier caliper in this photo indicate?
14.7 mm
